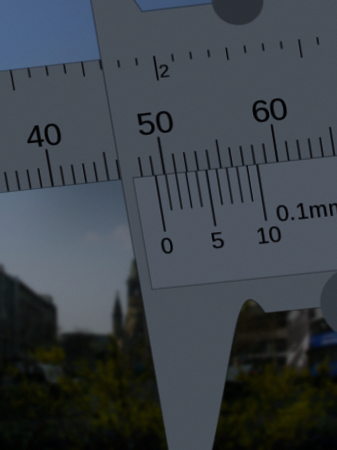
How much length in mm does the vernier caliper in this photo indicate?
49.2 mm
